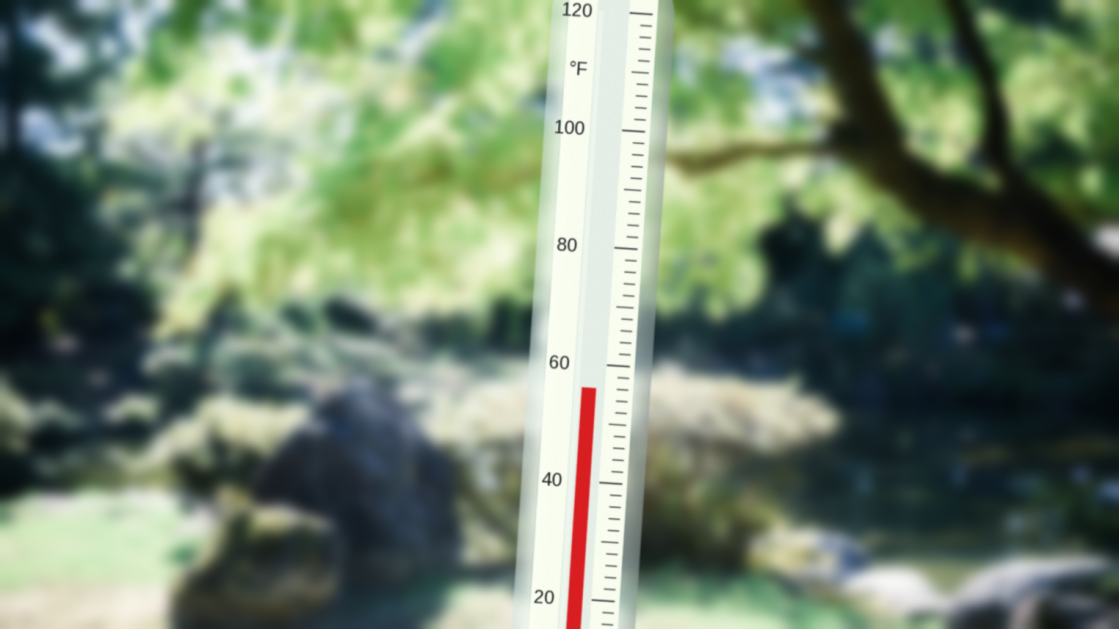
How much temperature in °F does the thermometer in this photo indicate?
56 °F
